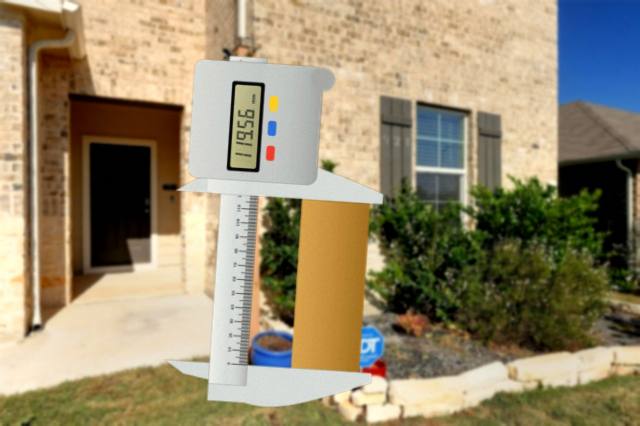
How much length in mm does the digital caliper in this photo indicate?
119.56 mm
